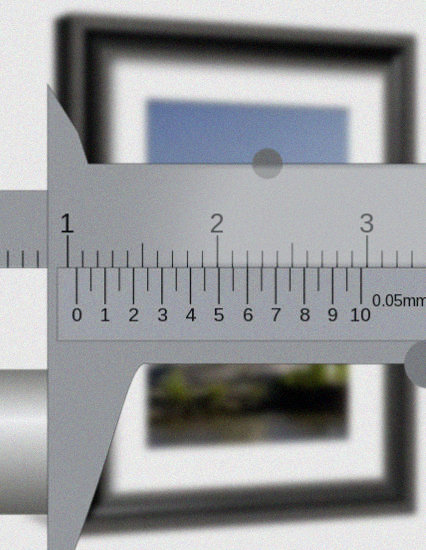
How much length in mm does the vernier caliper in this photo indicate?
10.6 mm
